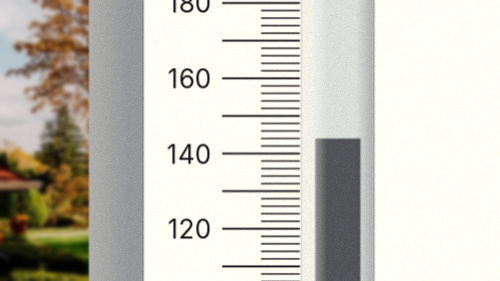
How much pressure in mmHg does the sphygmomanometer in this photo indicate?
144 mmHg
